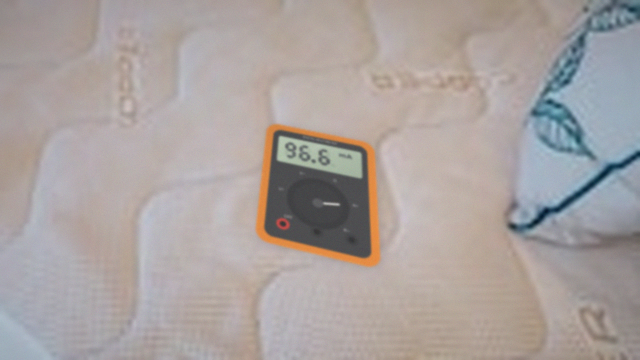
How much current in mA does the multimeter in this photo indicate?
96.6 mA
